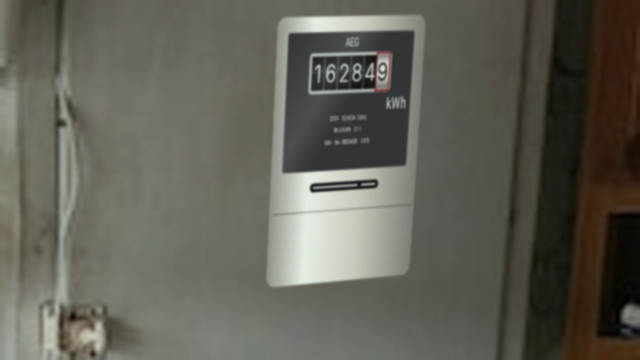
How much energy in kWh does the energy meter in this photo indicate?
16284.9 kWh
